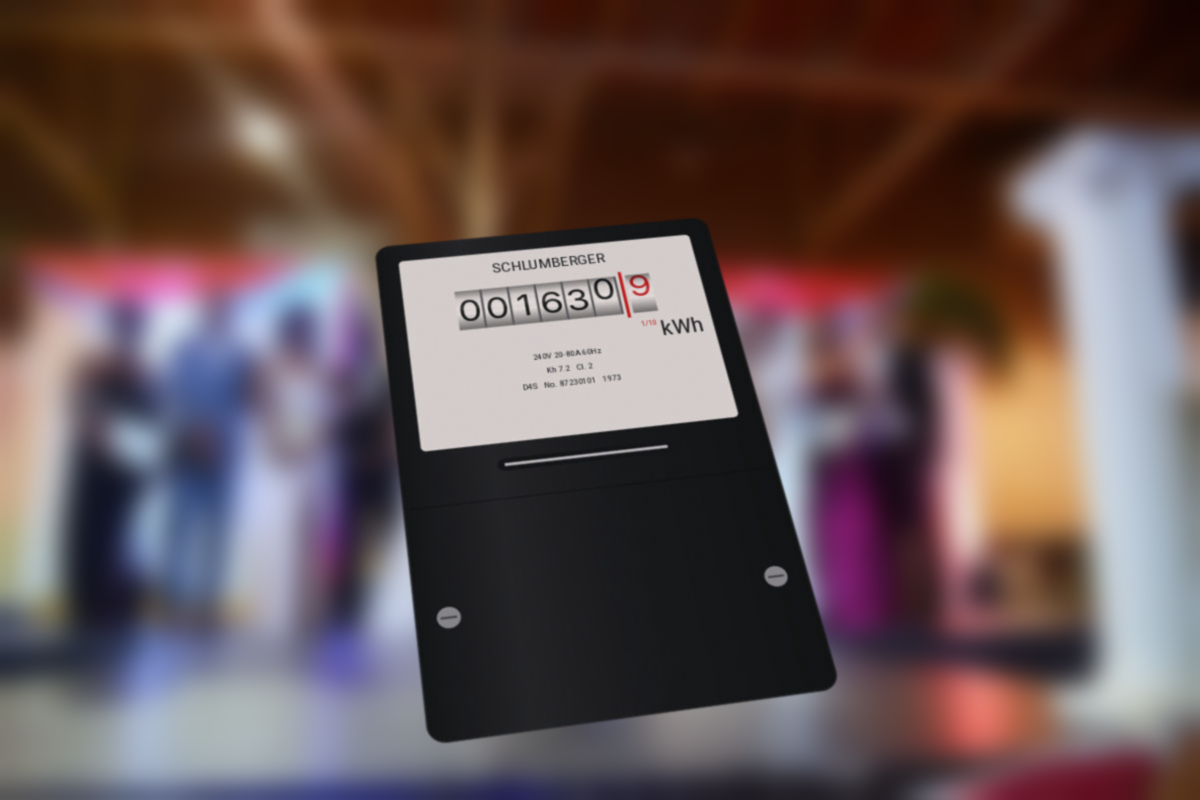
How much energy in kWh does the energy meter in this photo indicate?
1630.9 kWh
